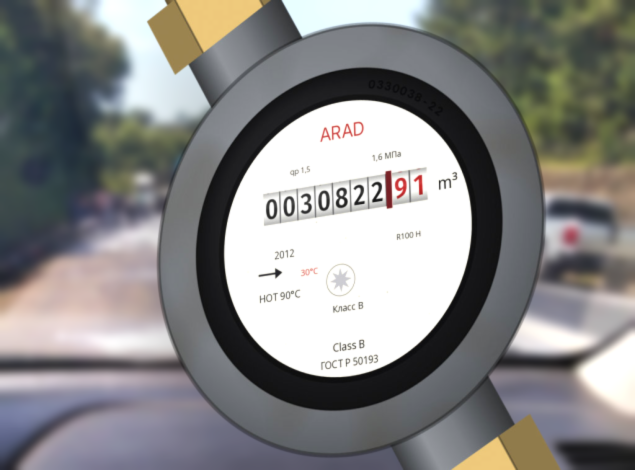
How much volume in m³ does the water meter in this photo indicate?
30822.91 m³
